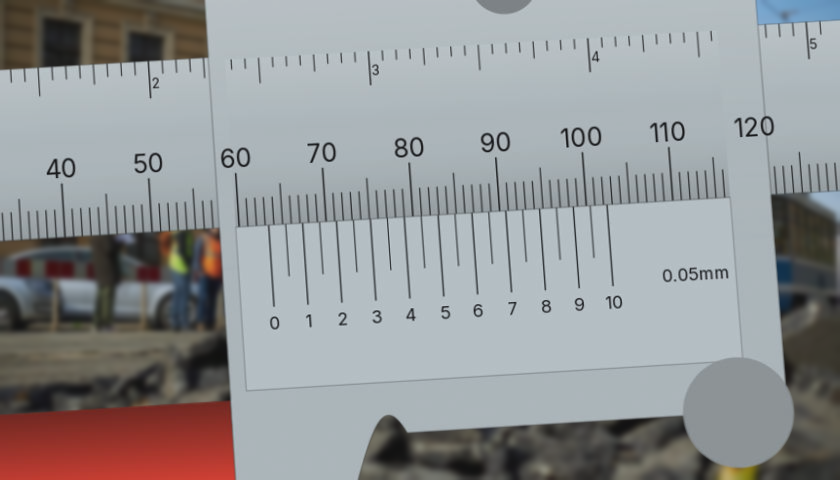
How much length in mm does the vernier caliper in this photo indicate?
63.4 mm
